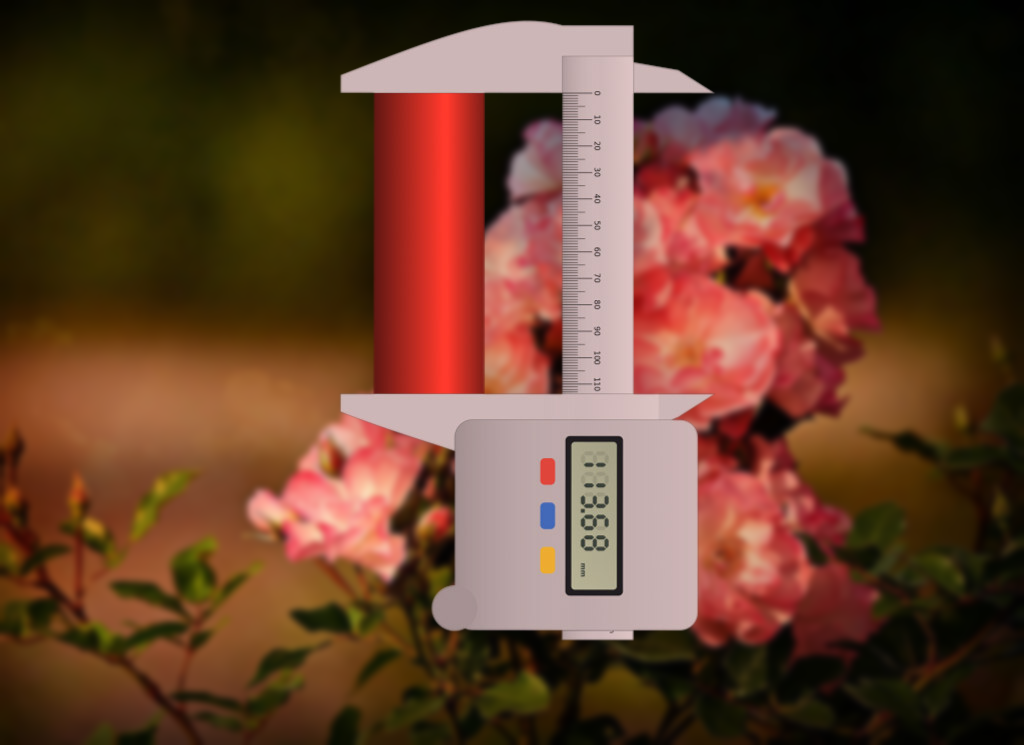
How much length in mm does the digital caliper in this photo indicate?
113.68 mm
